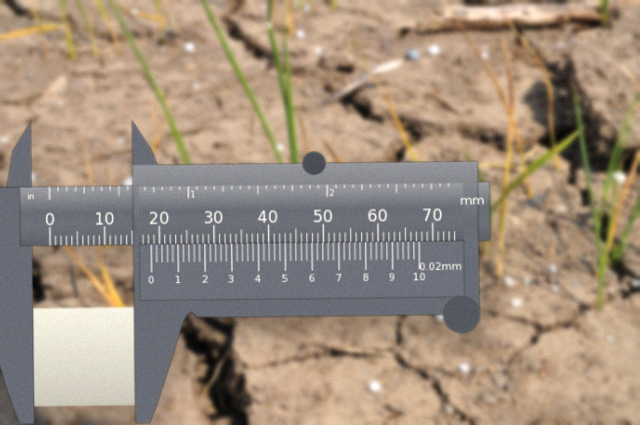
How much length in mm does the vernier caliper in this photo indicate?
18.5 mm
